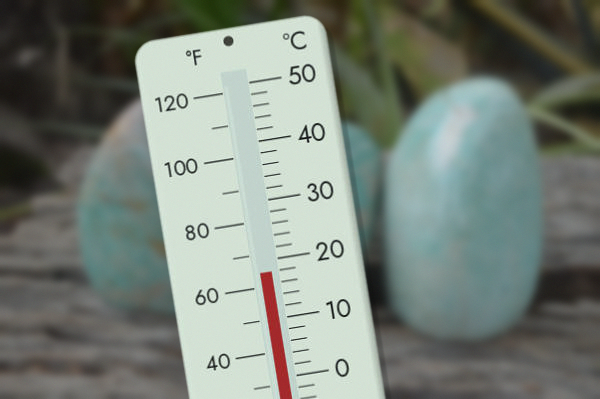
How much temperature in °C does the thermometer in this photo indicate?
18 °C
